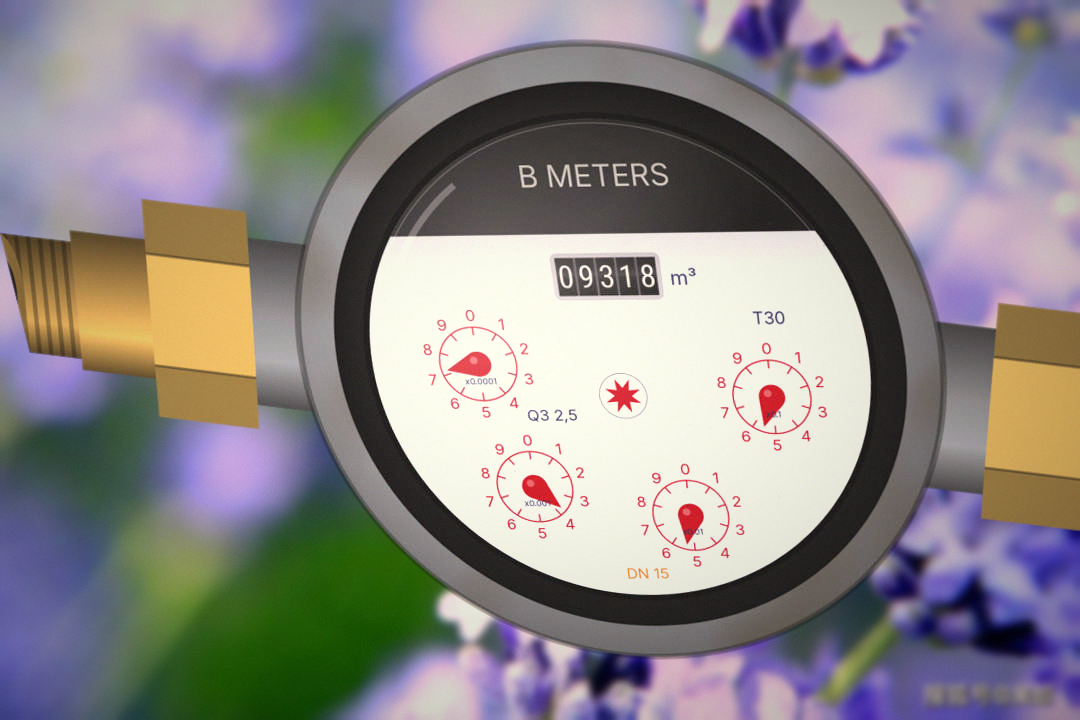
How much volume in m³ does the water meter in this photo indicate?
9318.5537 m³
